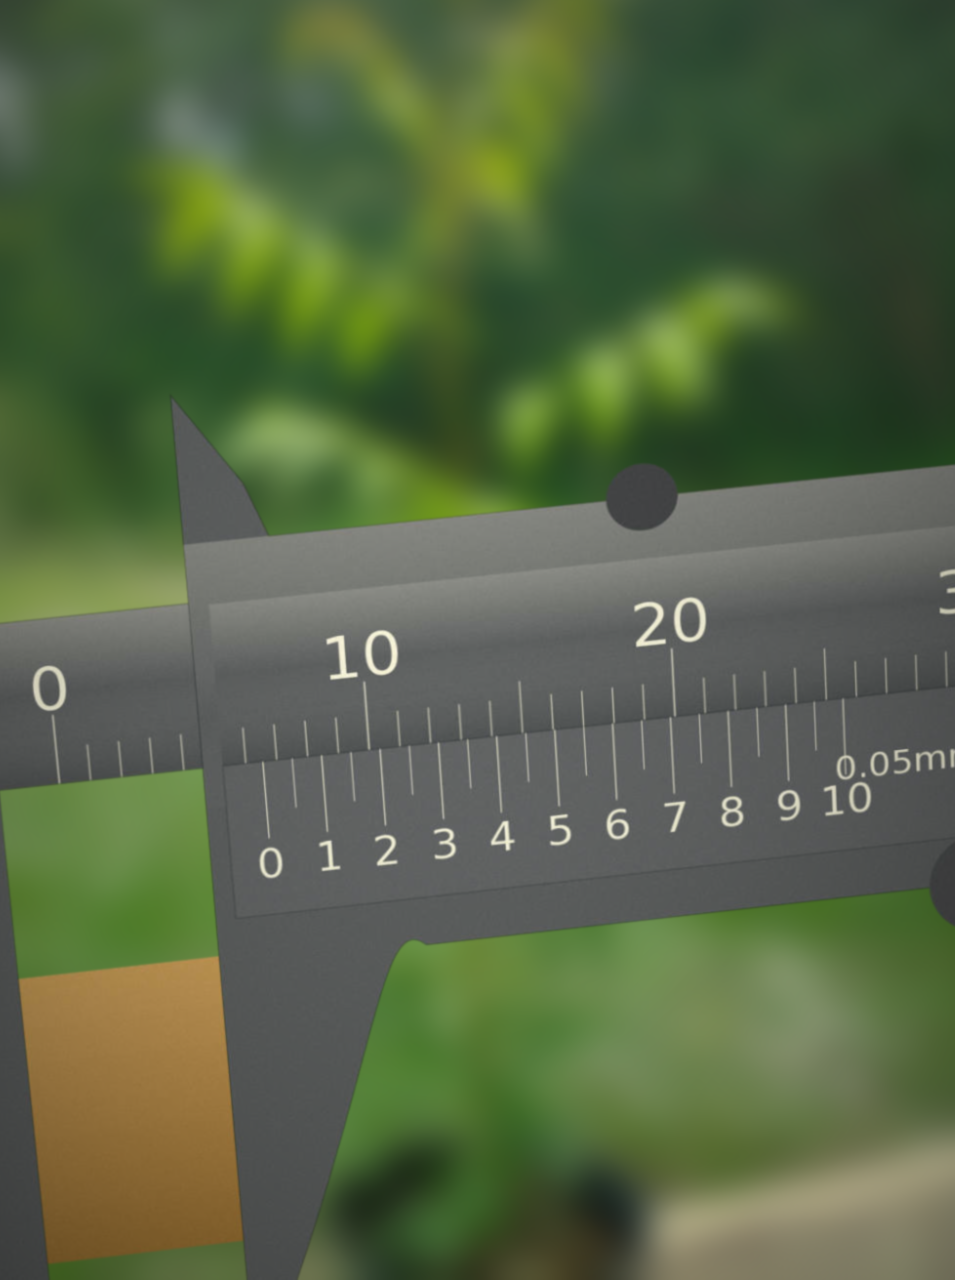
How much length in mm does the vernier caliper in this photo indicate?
6.55 mm
